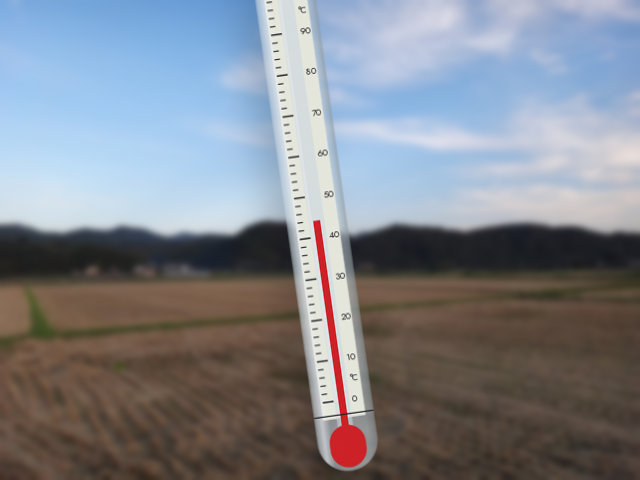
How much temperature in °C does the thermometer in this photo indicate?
44 °C
